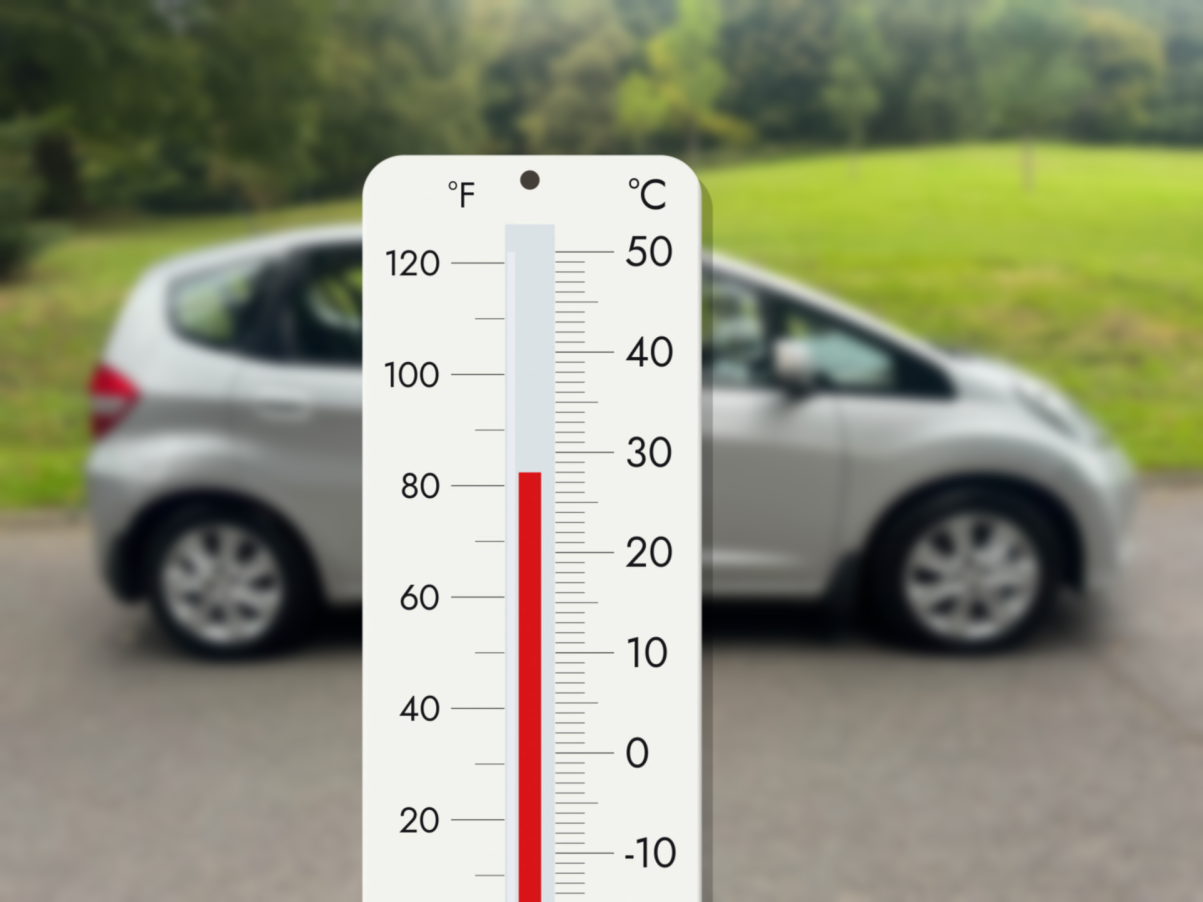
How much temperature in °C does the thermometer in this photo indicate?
28 °C
